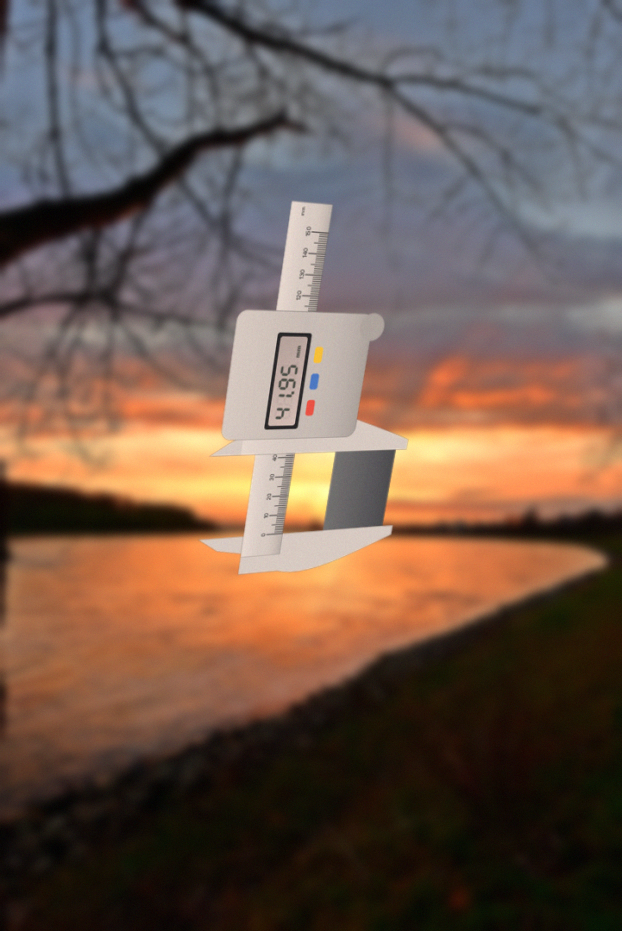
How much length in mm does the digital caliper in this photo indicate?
41.95 mm
